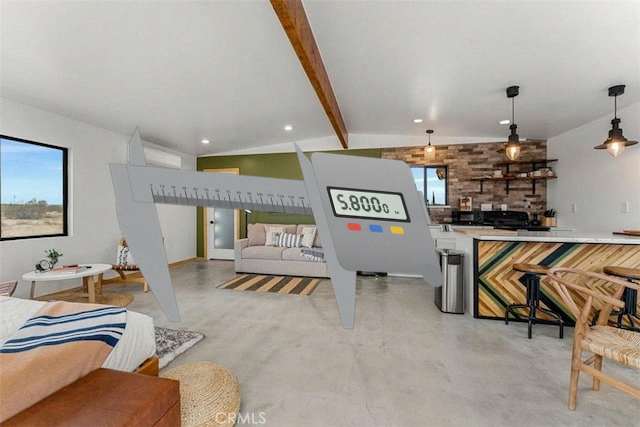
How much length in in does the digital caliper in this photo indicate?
5.8000 in
